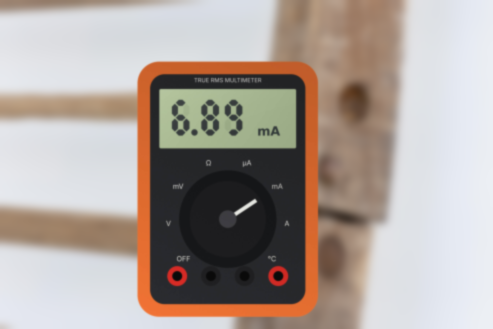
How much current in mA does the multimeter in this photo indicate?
6.89 mA
